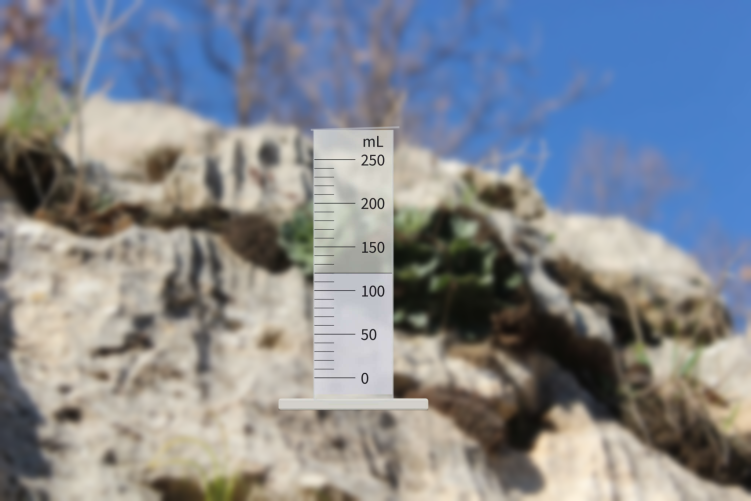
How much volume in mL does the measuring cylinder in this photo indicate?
120 mL
